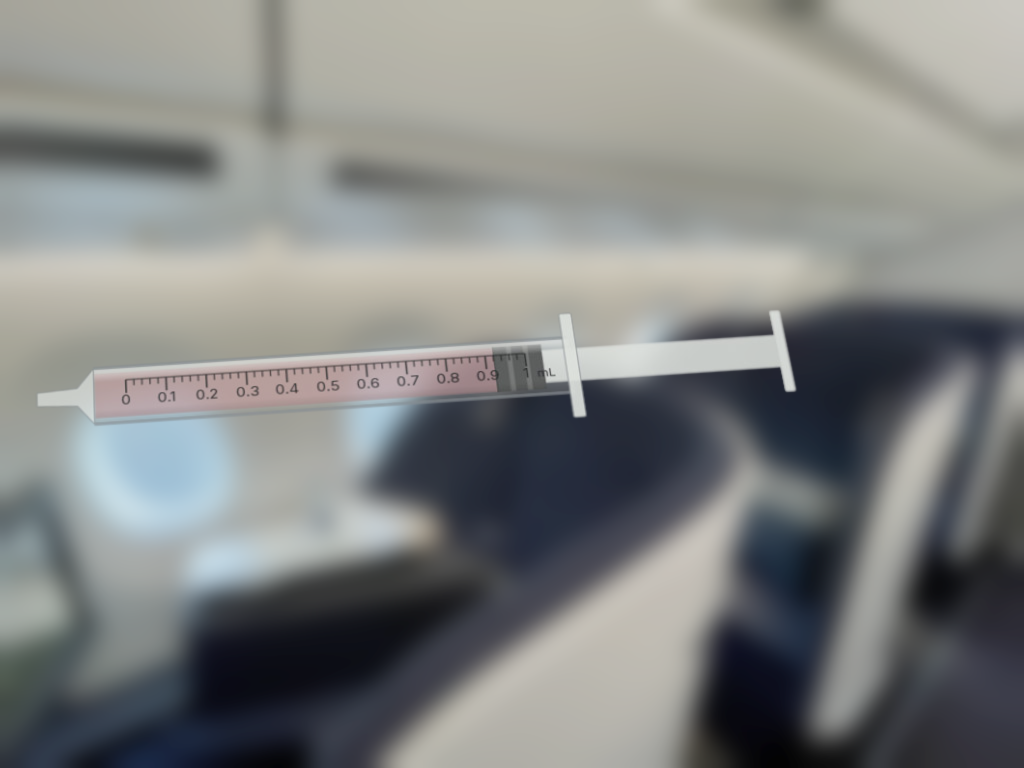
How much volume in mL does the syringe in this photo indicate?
0.92 mL
